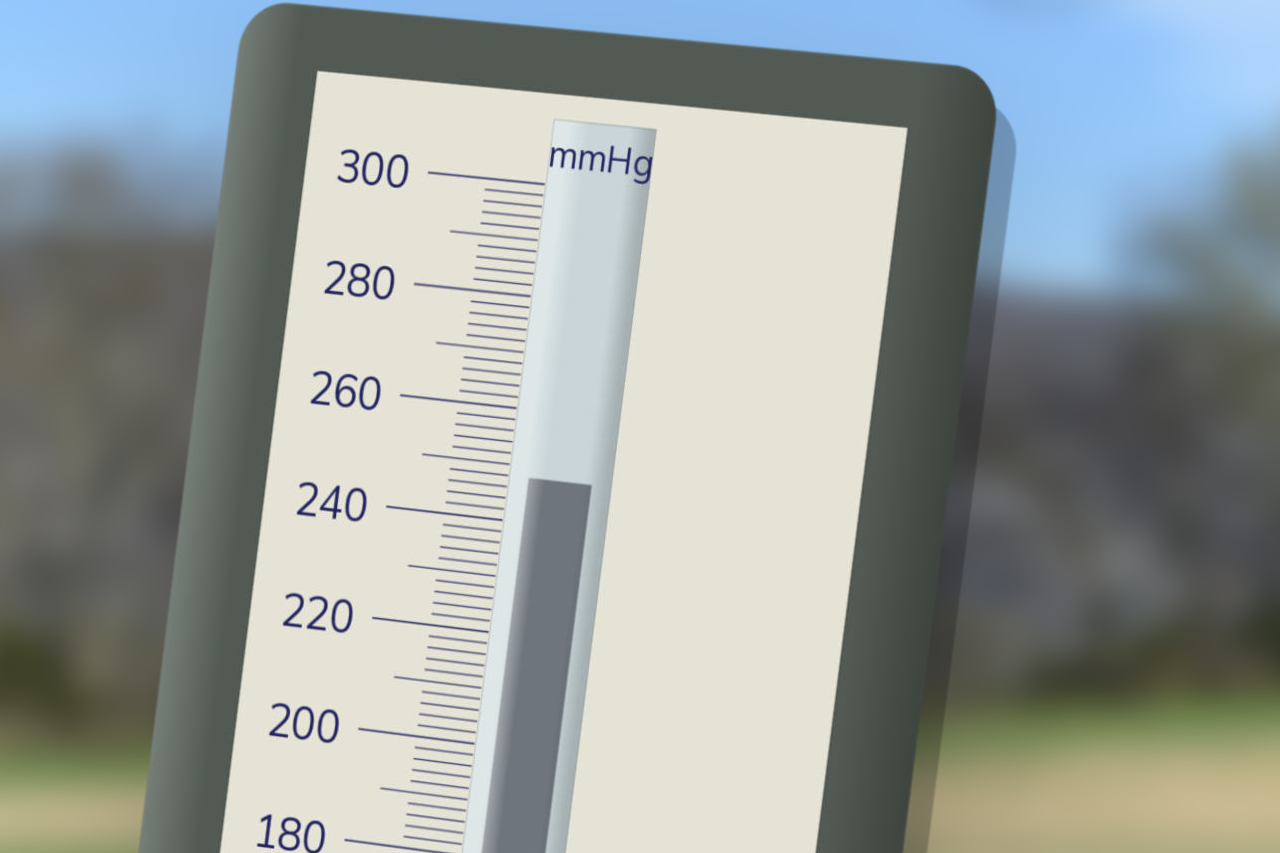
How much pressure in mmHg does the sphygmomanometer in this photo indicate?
248 mmHg
